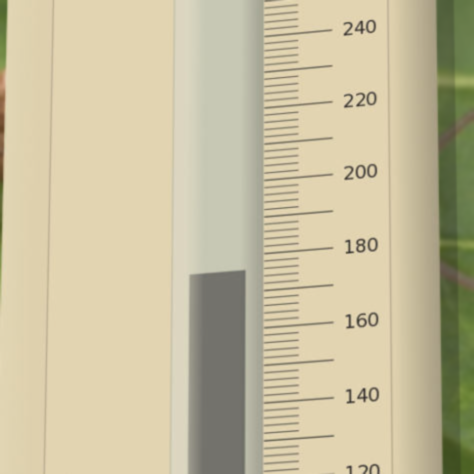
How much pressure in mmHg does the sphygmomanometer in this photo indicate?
176 mmHg
